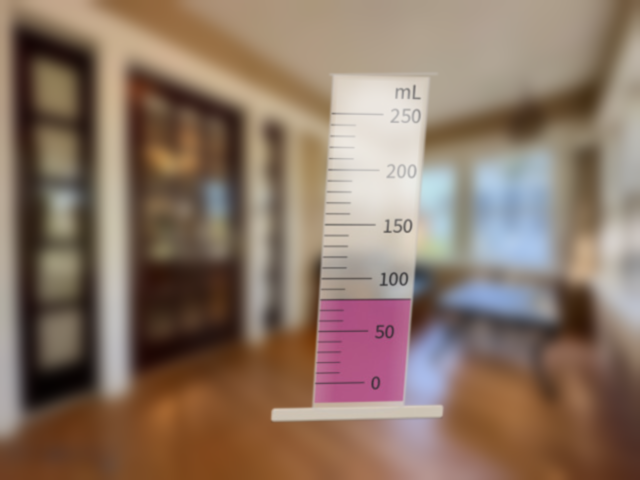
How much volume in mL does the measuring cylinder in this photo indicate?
80 mL
